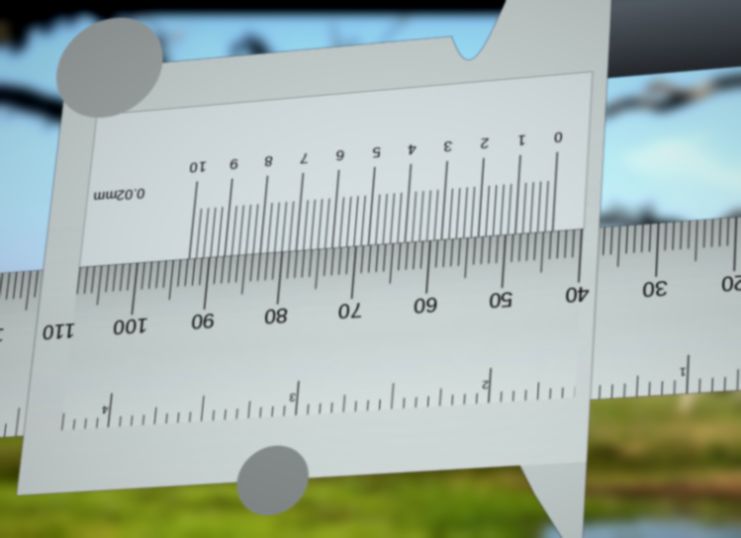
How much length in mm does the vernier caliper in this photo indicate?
43.8 mm
